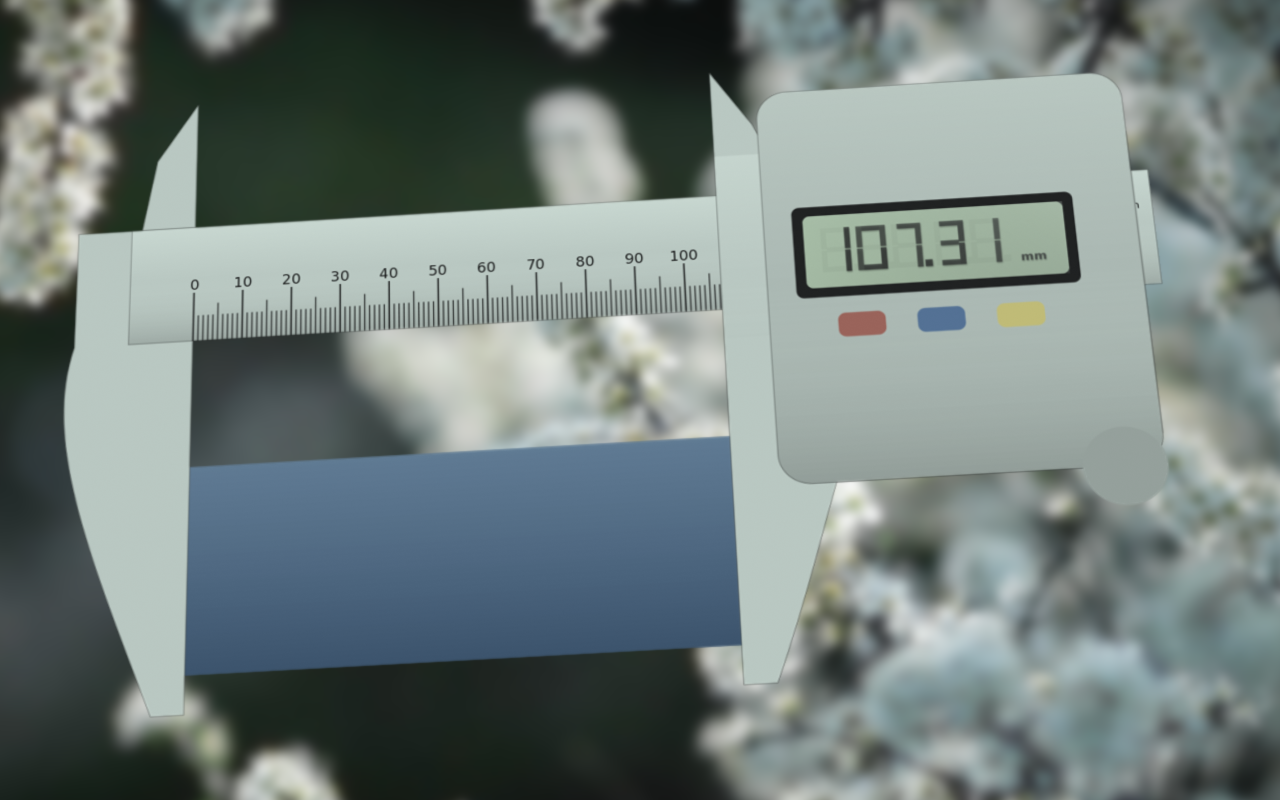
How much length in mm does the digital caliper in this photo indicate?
107.31 mm
